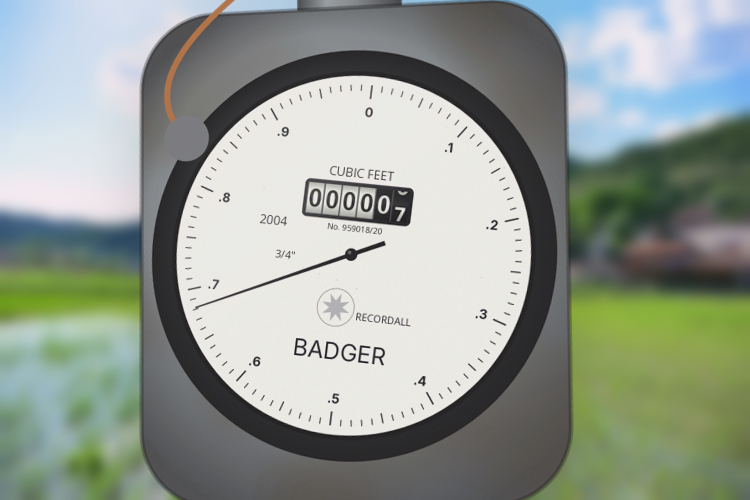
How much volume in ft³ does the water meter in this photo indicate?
6.68 ft³
